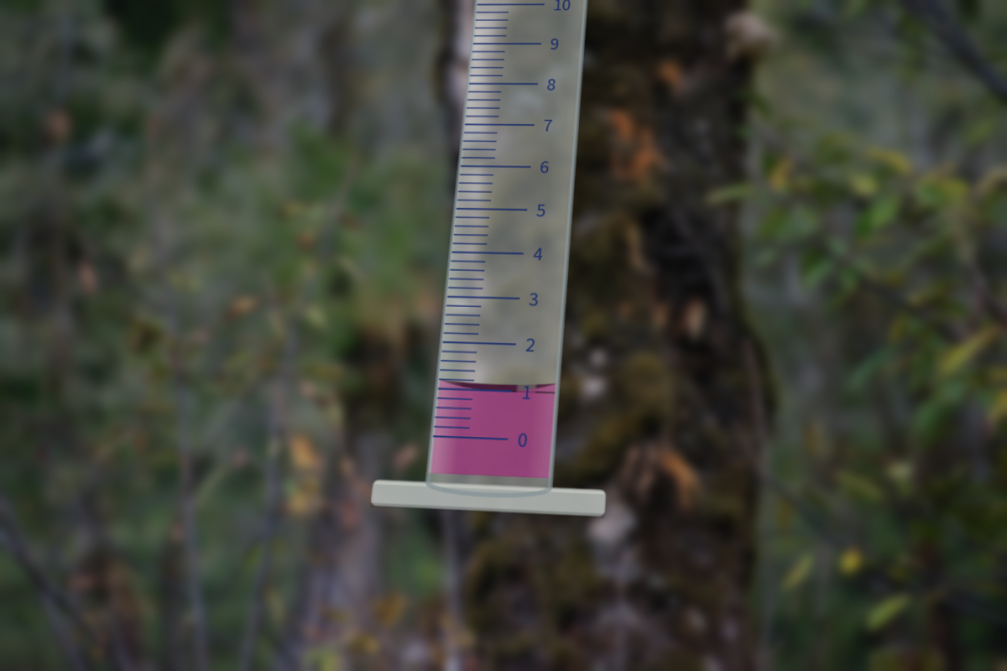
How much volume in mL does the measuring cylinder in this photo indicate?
1 mL
